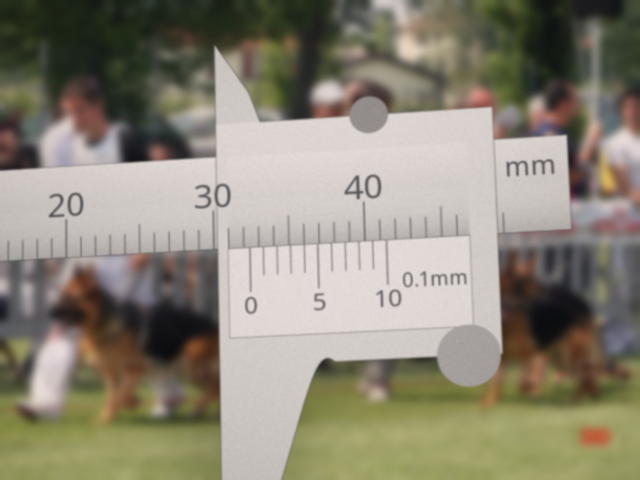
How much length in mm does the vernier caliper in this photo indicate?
32.4 mm
